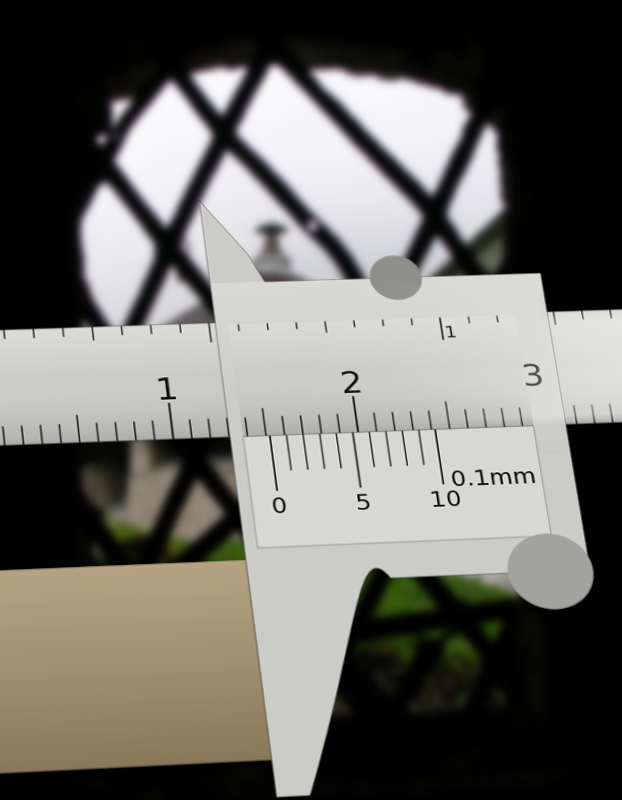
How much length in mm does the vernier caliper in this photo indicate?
15.2 mm
